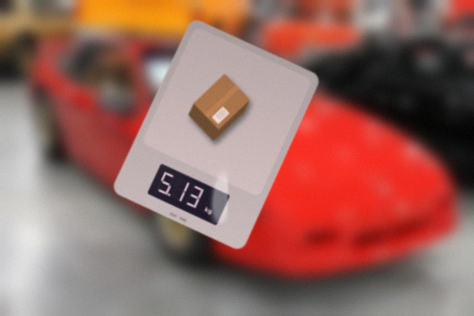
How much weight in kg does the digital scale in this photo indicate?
5.13 kg
